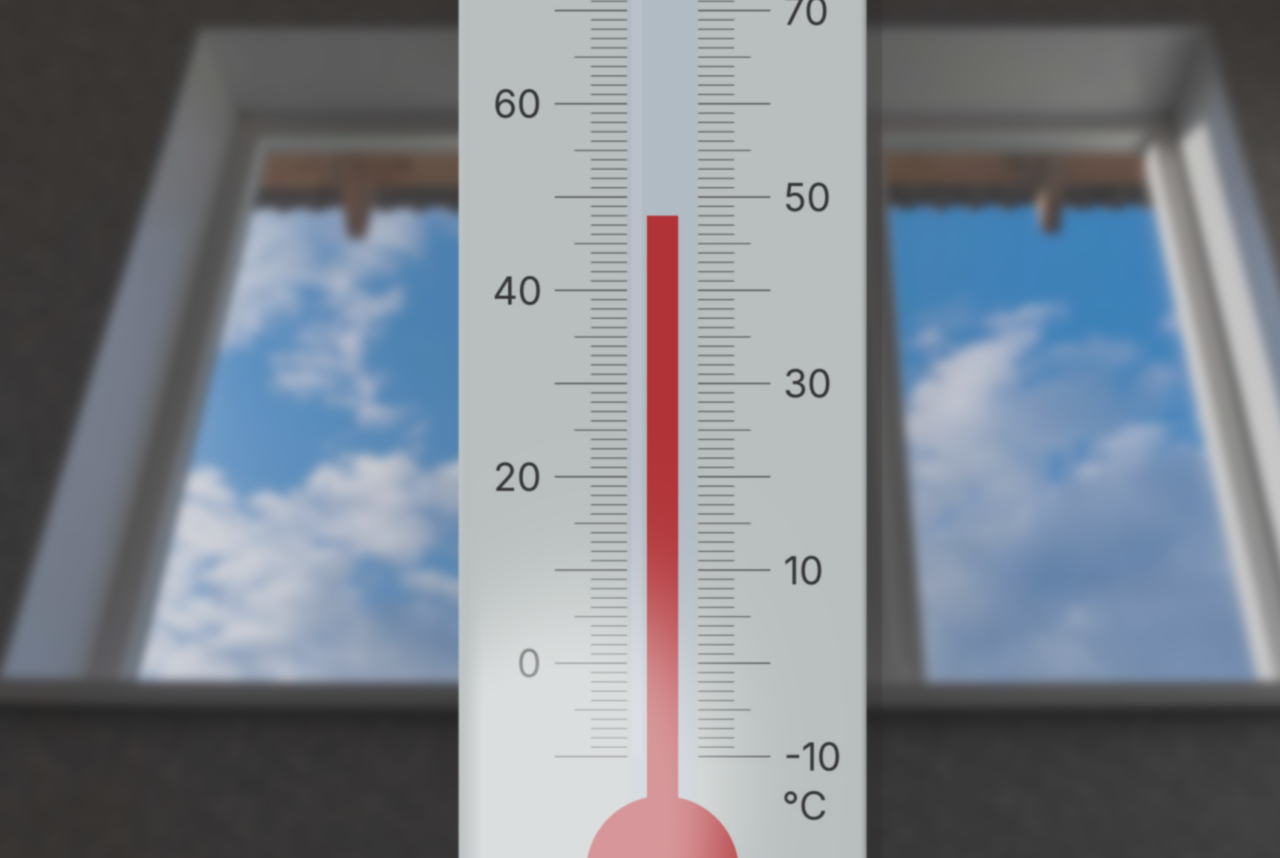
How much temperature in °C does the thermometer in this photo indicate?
48 °C
